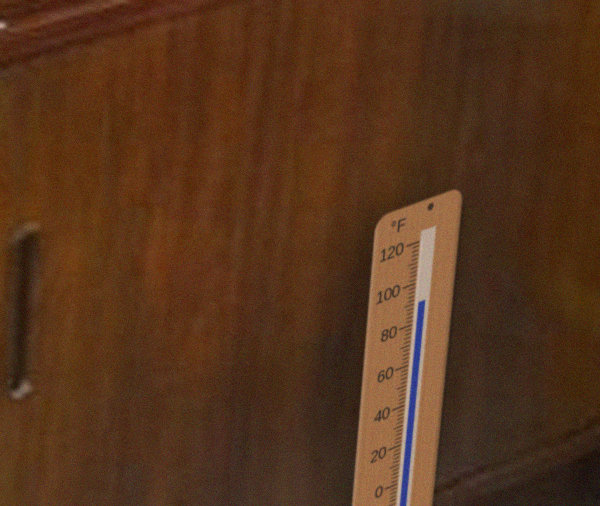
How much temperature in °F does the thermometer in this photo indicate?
90 °F
